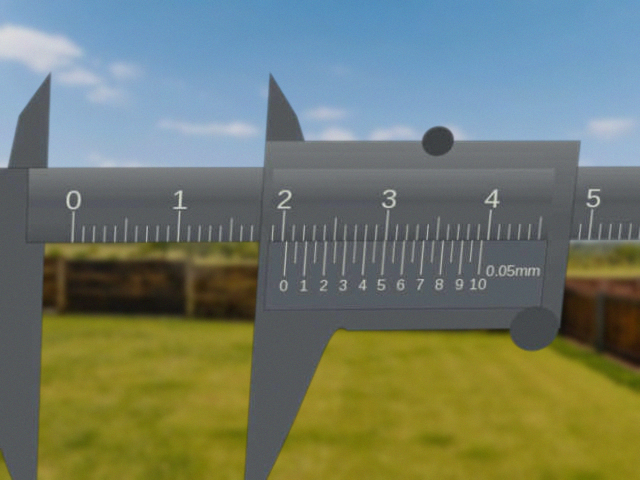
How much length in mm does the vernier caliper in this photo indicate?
20.4 mm
